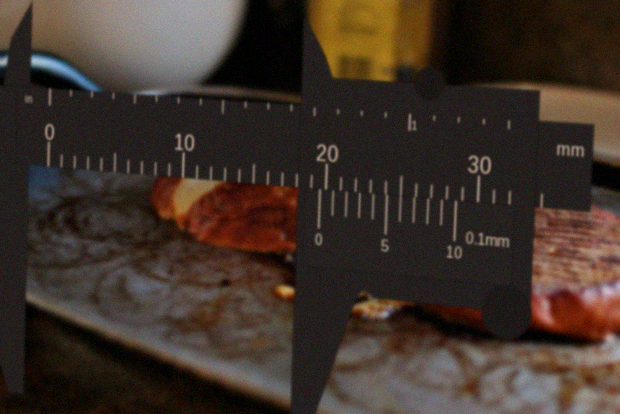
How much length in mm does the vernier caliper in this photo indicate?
19.6 mm
